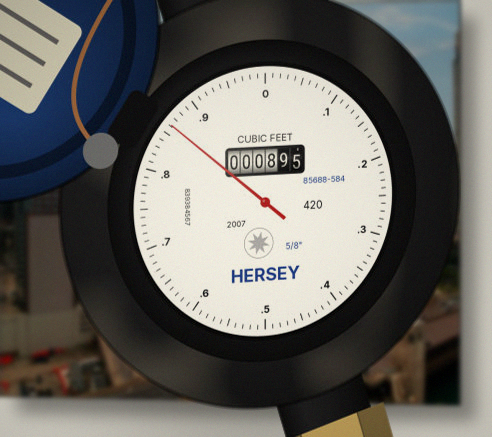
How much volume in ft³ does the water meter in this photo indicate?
894.86 ft³
